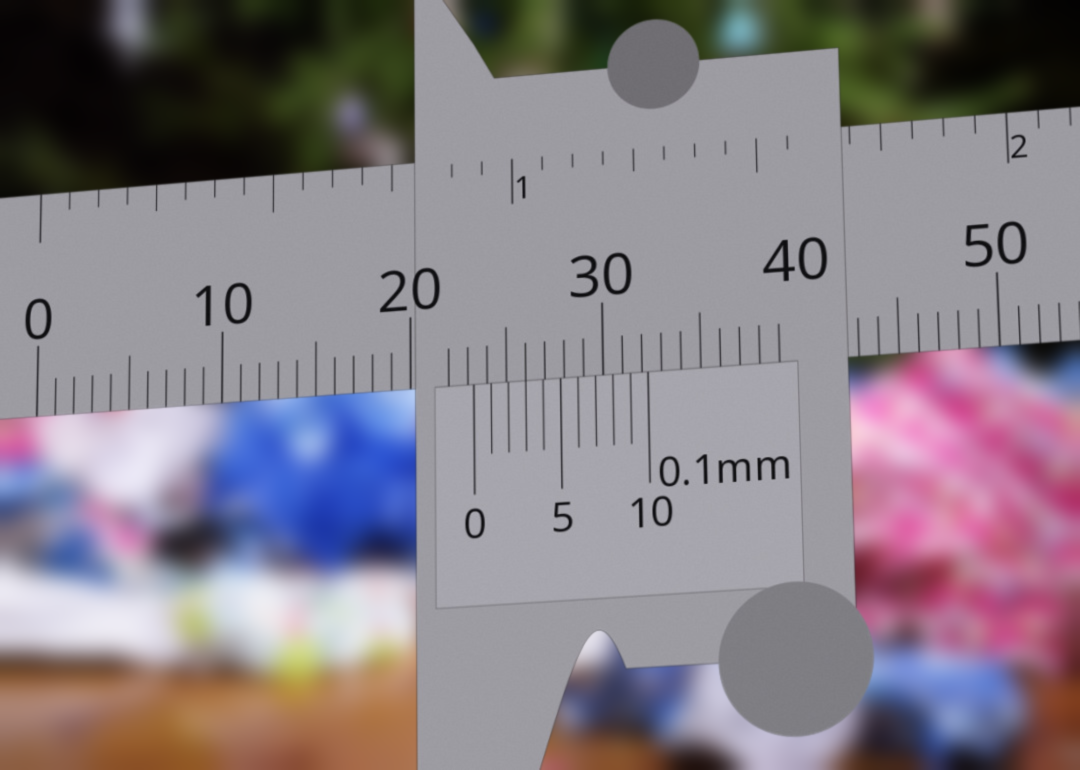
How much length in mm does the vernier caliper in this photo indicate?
23.3 mm
